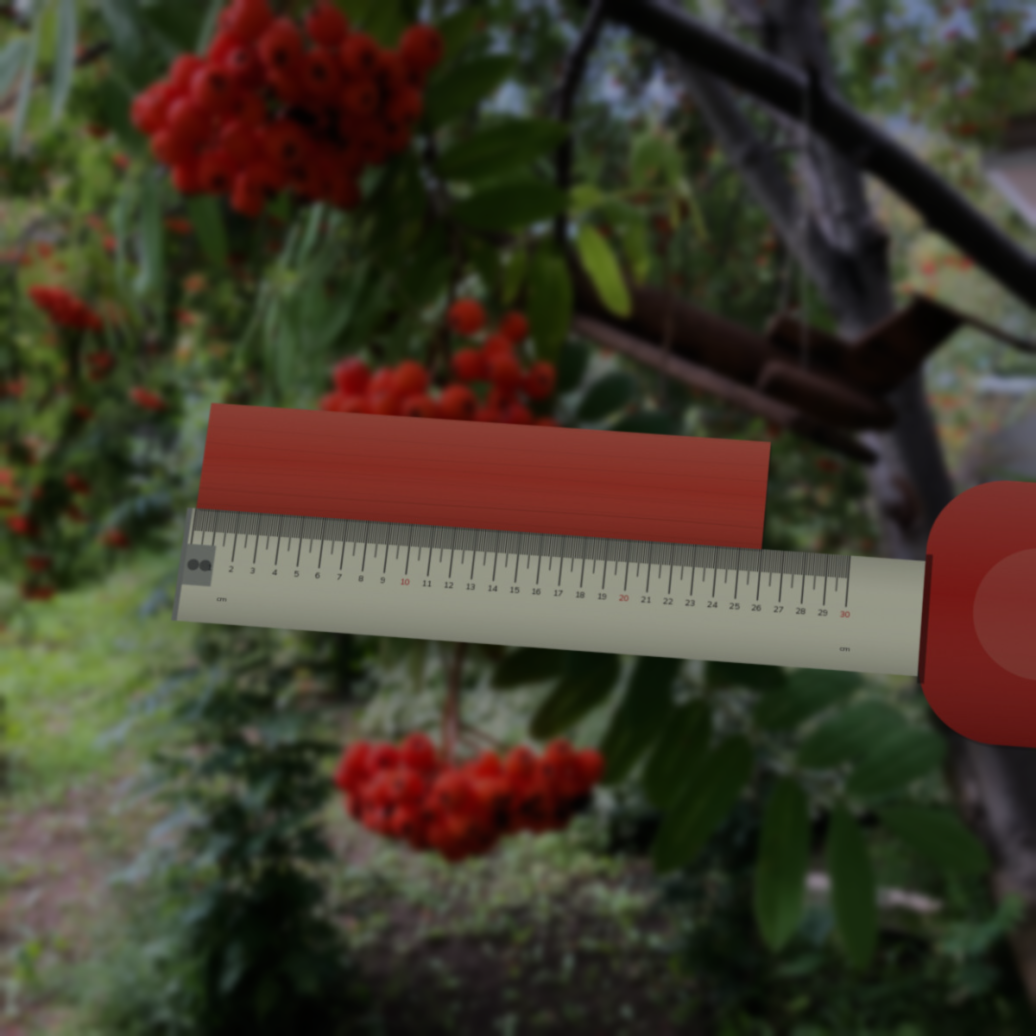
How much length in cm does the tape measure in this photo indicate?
26 cm
